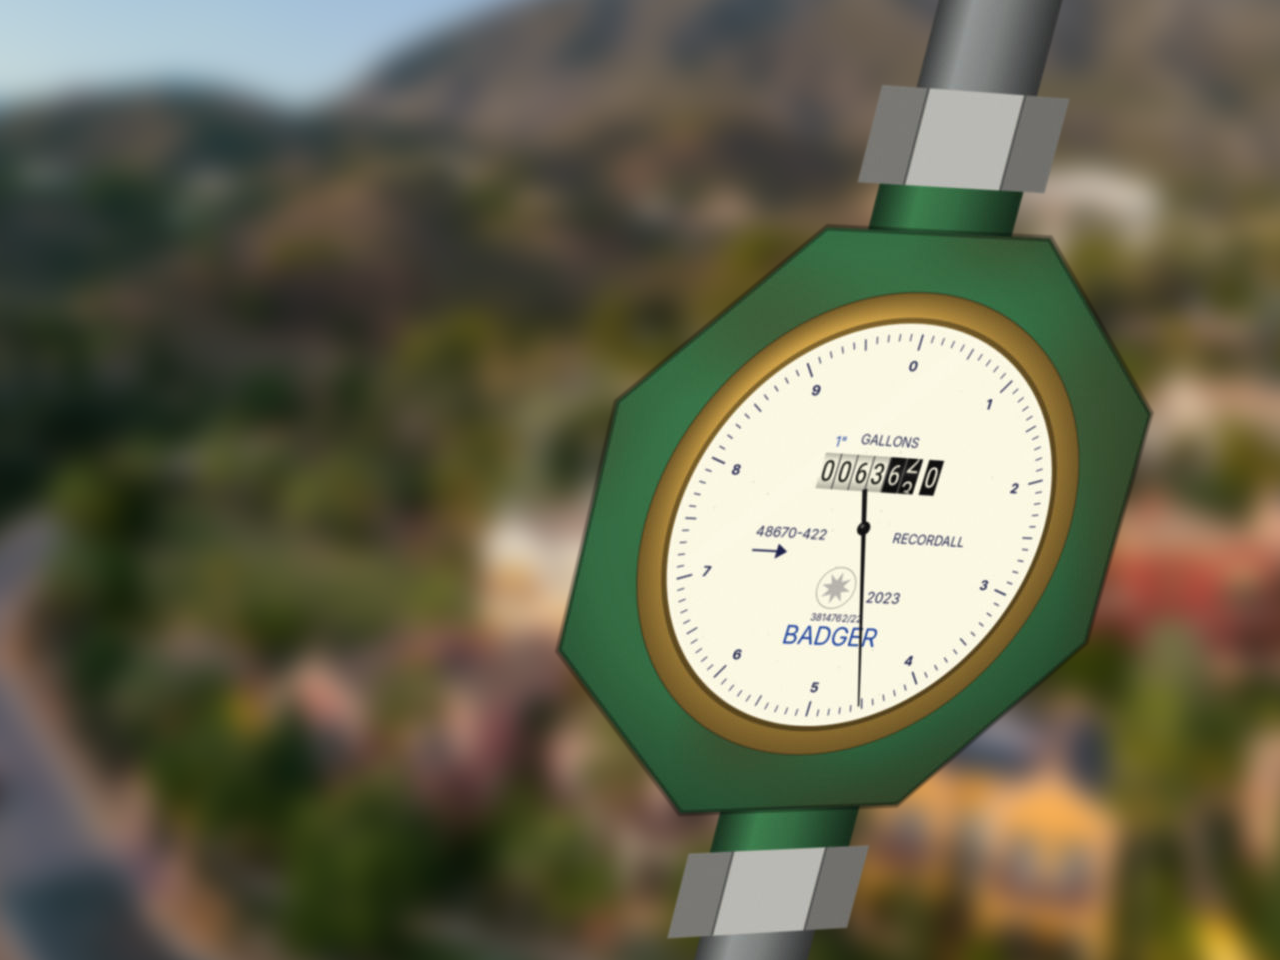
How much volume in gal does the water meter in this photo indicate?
63624.5 gal
